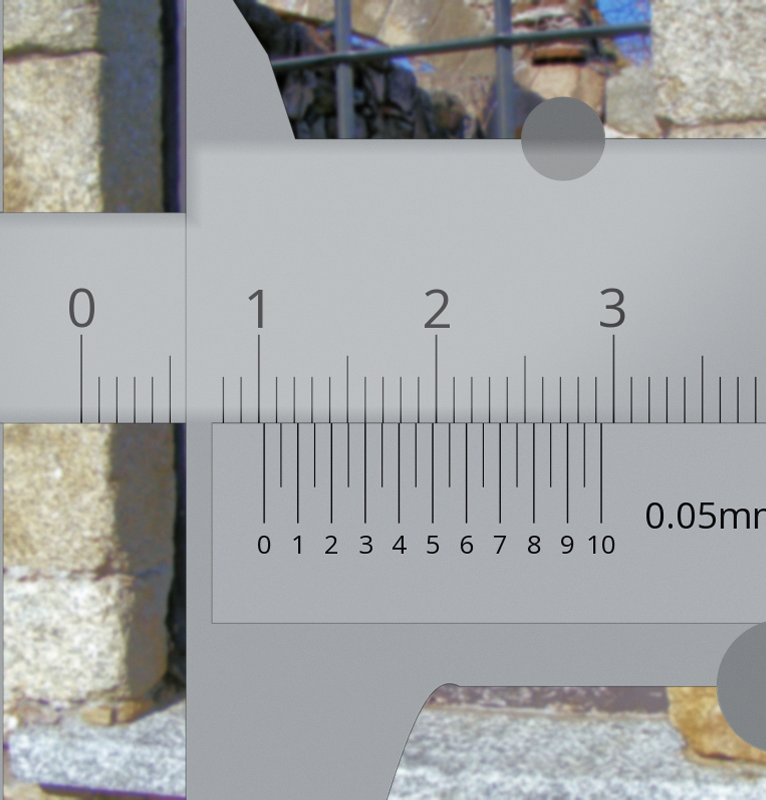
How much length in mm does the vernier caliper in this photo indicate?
10.3 mm
